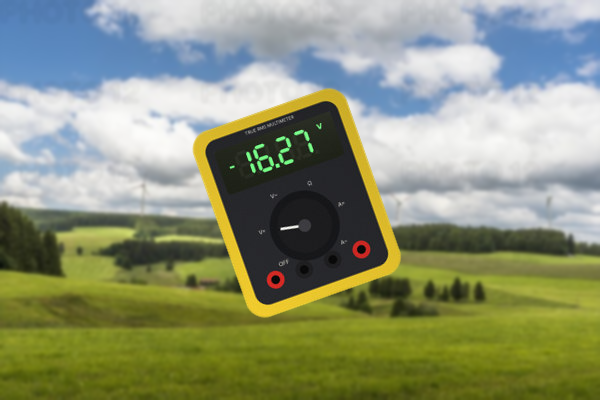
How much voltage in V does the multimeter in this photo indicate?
-16.27 V
